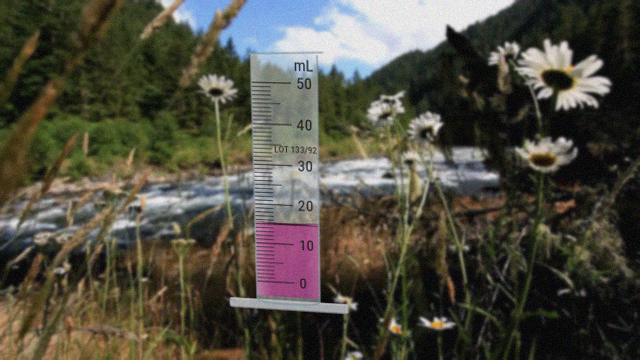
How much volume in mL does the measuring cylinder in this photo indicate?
15 mL
